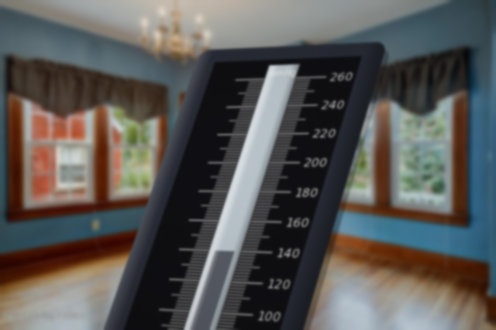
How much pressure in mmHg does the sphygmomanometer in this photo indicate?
140 mmHg
